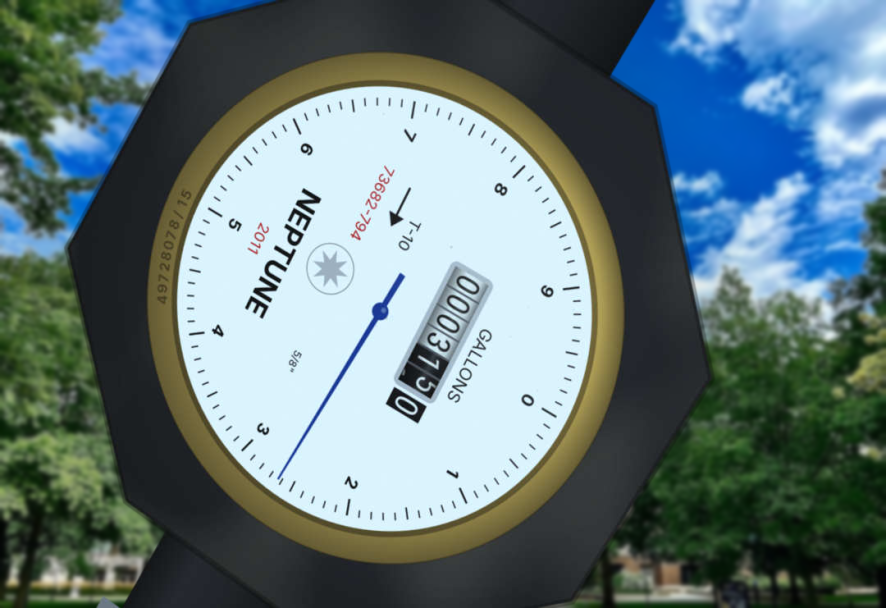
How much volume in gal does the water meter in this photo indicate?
3152.6 gal
